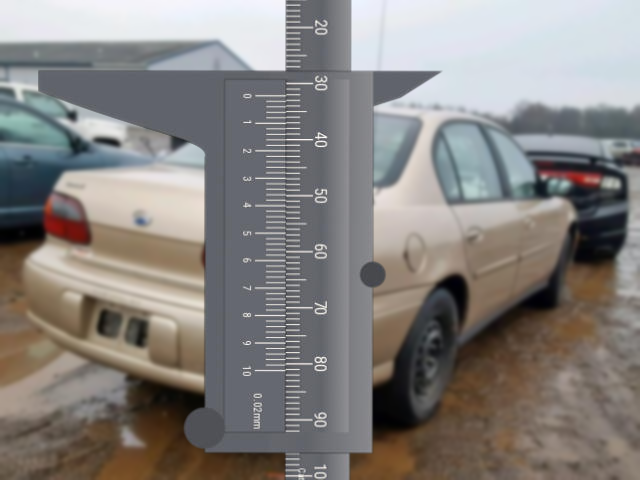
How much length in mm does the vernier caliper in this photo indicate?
32.2 mm
